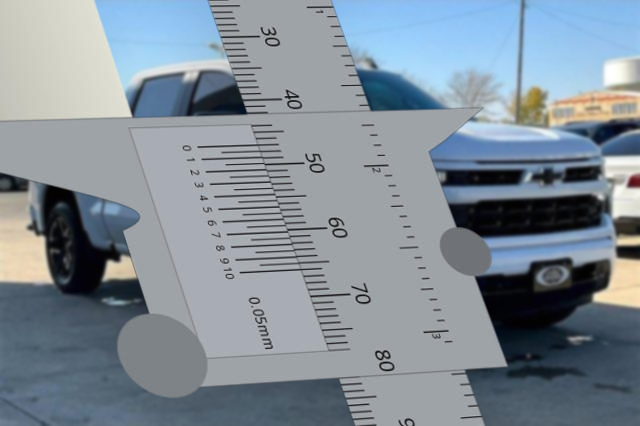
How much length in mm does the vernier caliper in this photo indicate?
47.0 mm
